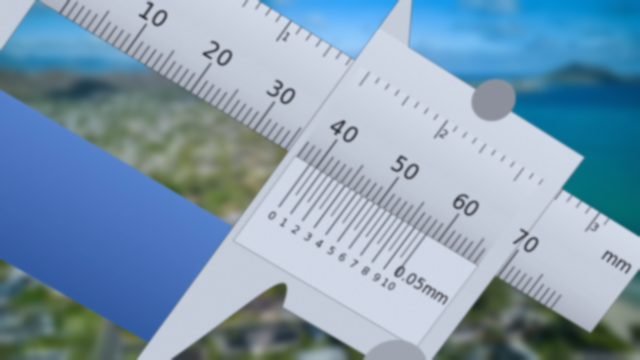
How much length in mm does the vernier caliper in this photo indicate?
39.0 mm
